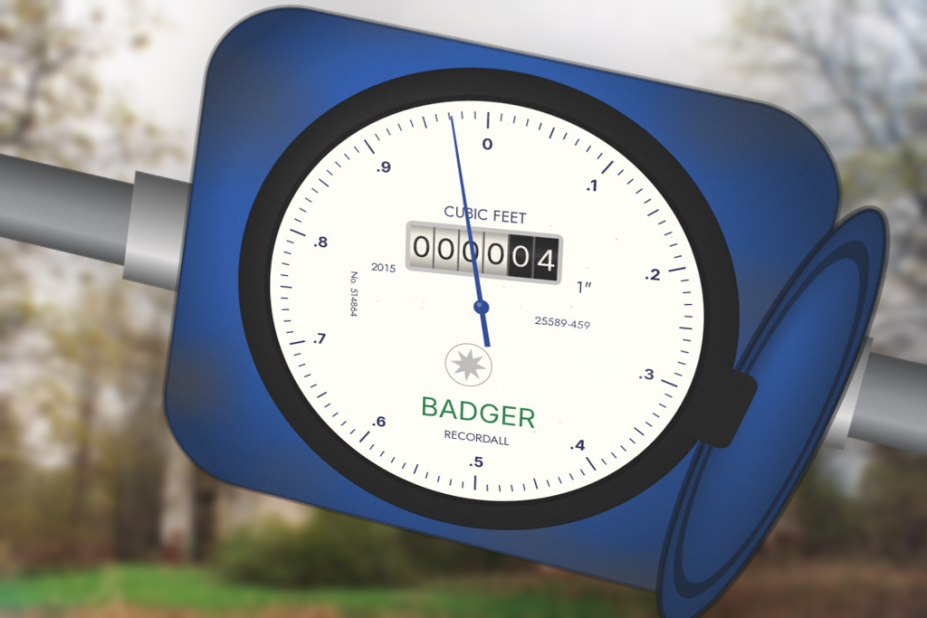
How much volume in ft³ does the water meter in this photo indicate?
3.97 ft³
